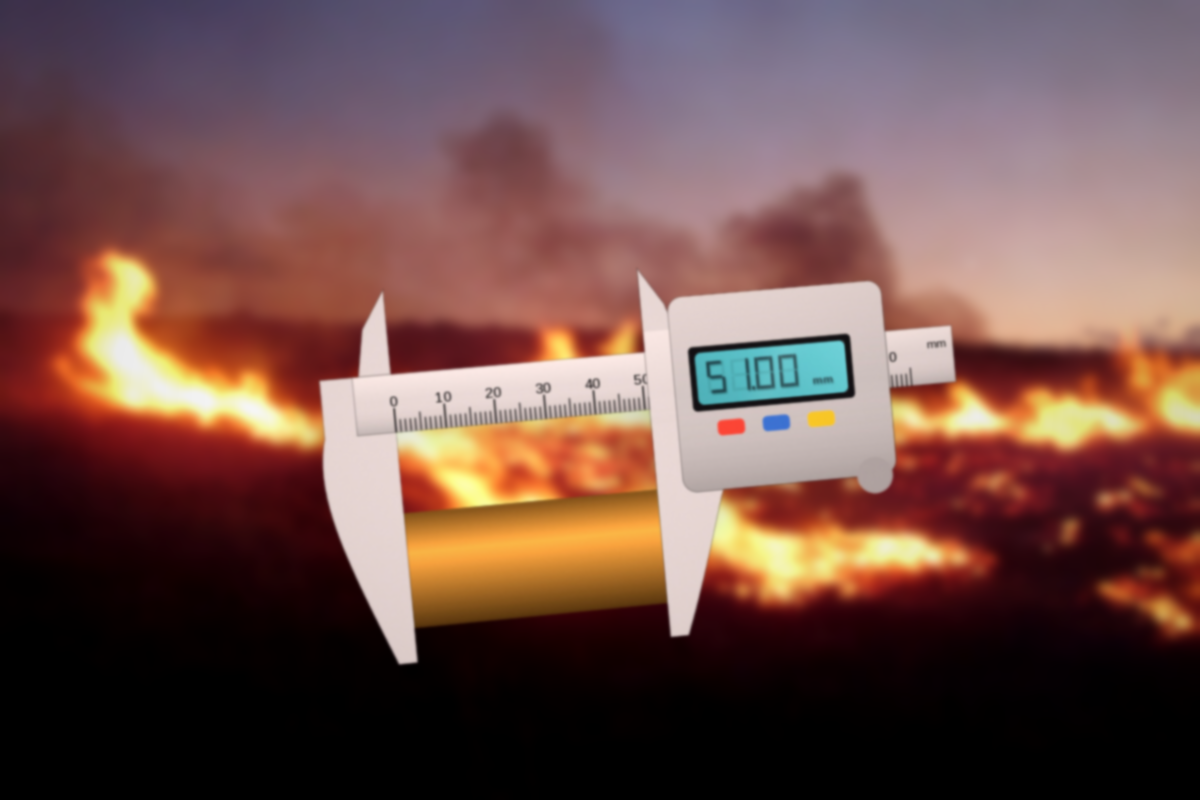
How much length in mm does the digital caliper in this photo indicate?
51.00 mm
